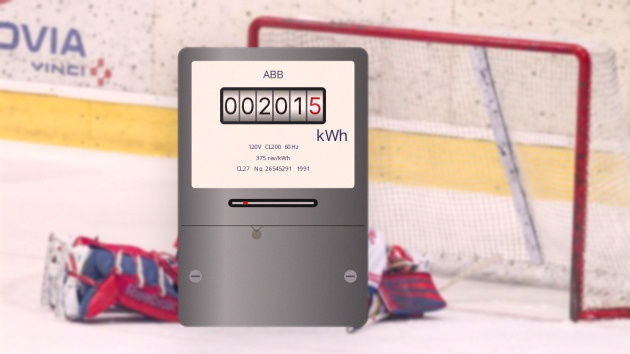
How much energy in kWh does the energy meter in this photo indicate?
201.5 kWh
